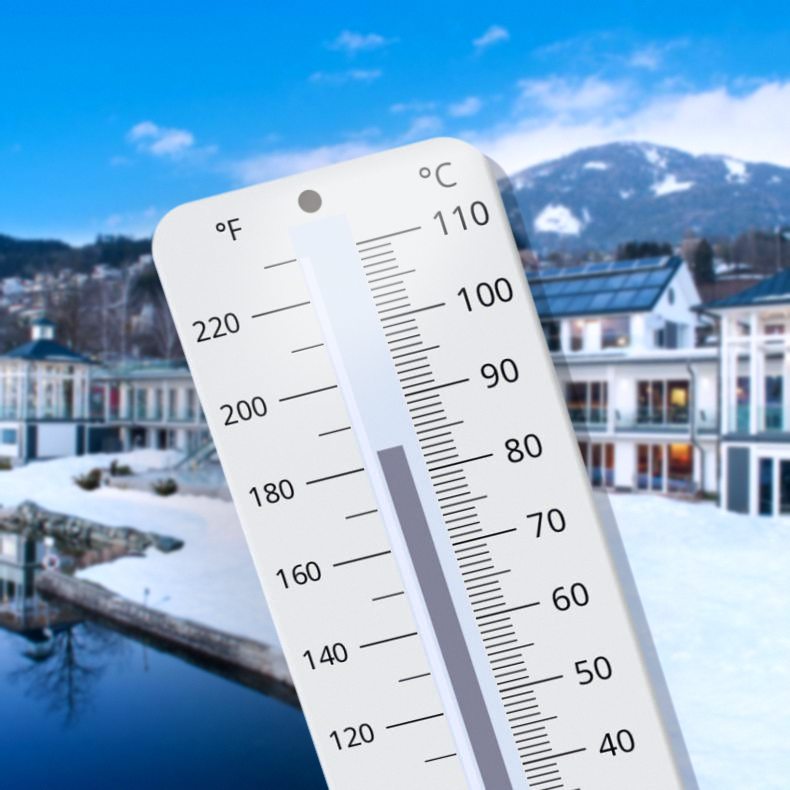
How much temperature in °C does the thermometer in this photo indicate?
84 °C
